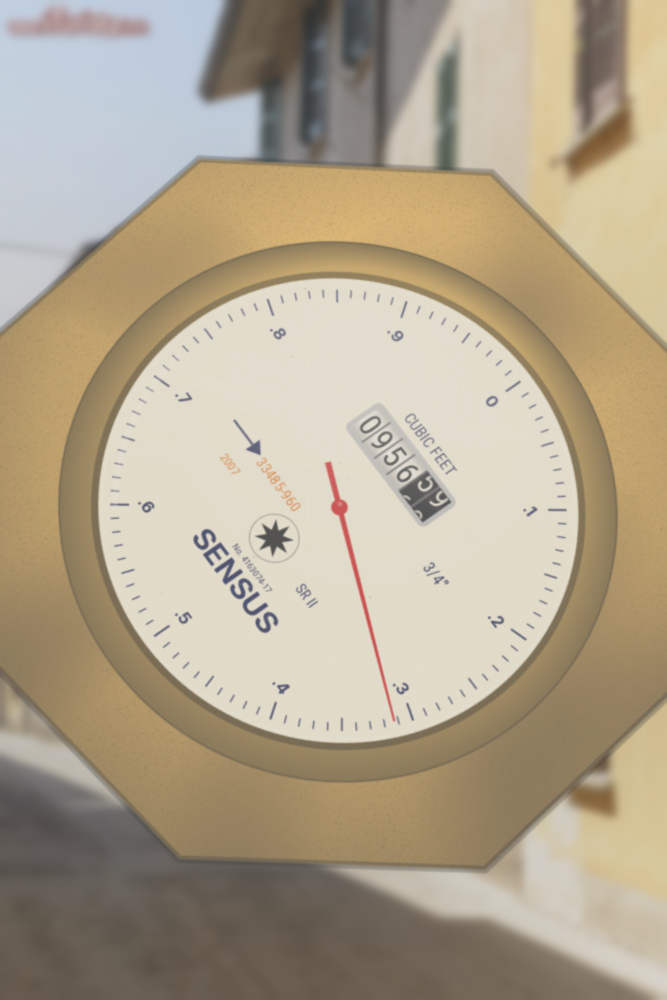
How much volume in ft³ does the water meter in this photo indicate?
95659.31 ft³
